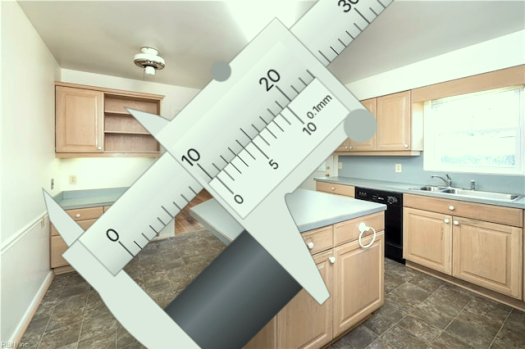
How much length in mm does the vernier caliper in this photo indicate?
10.4 mm
